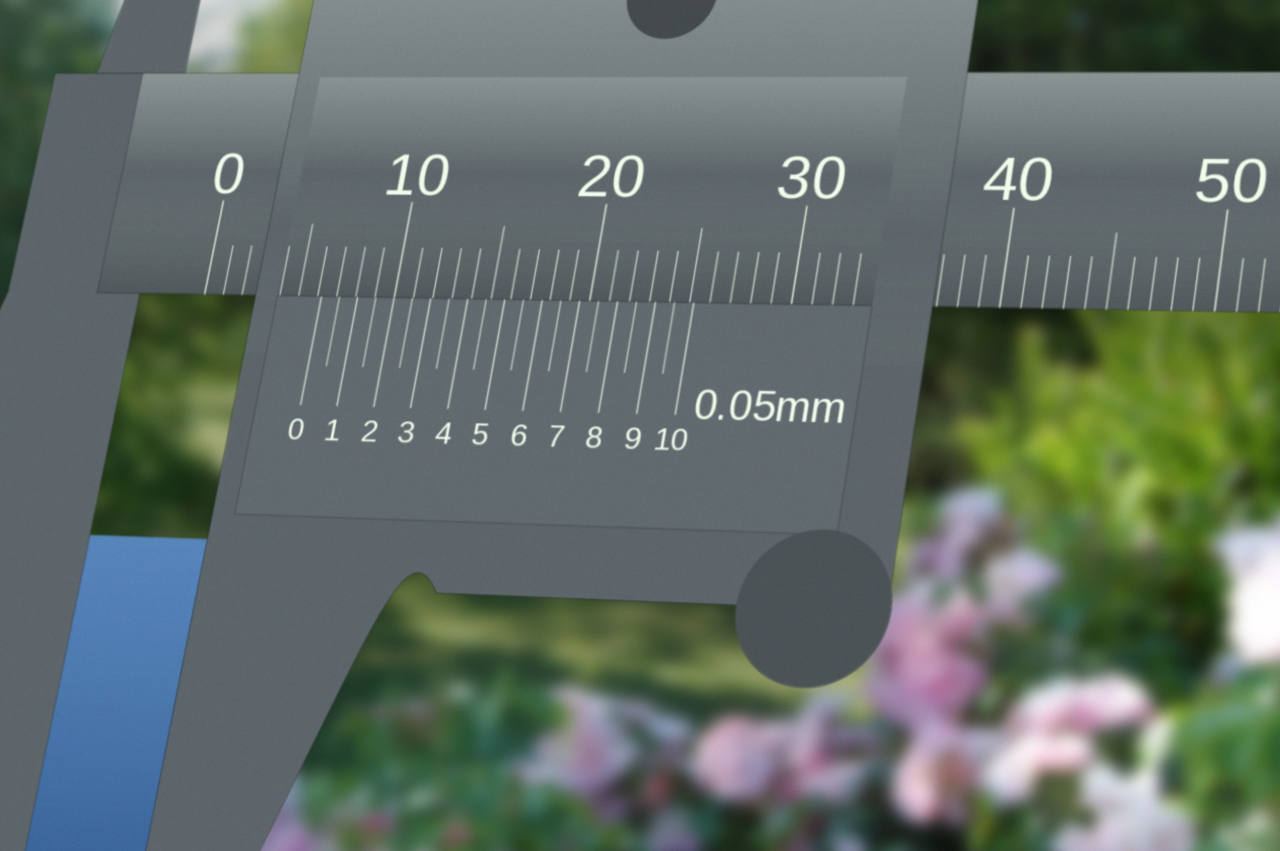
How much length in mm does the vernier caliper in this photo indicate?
6.2 mm
